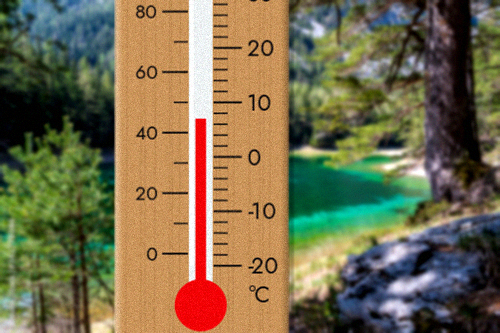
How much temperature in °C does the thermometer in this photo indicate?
7 °C
